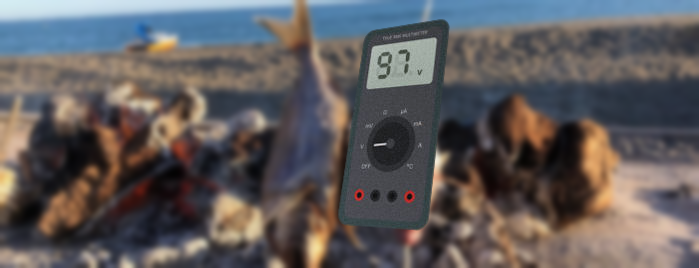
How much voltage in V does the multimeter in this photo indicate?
97 V
